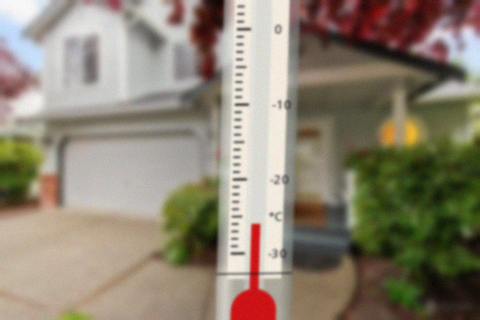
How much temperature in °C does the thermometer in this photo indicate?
-26 °C
